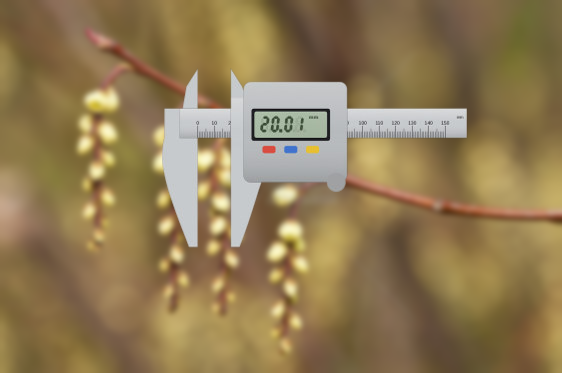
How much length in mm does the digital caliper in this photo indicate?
20.01 mm
